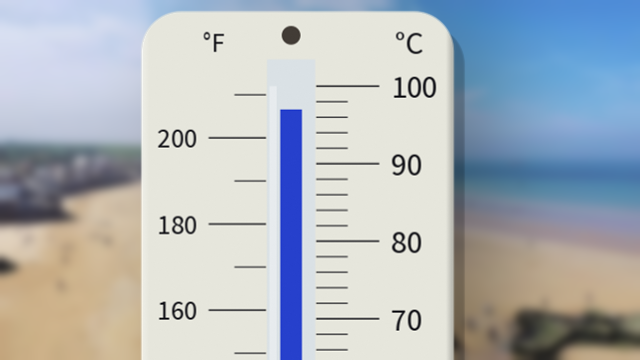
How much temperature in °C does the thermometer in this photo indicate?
97 °C
